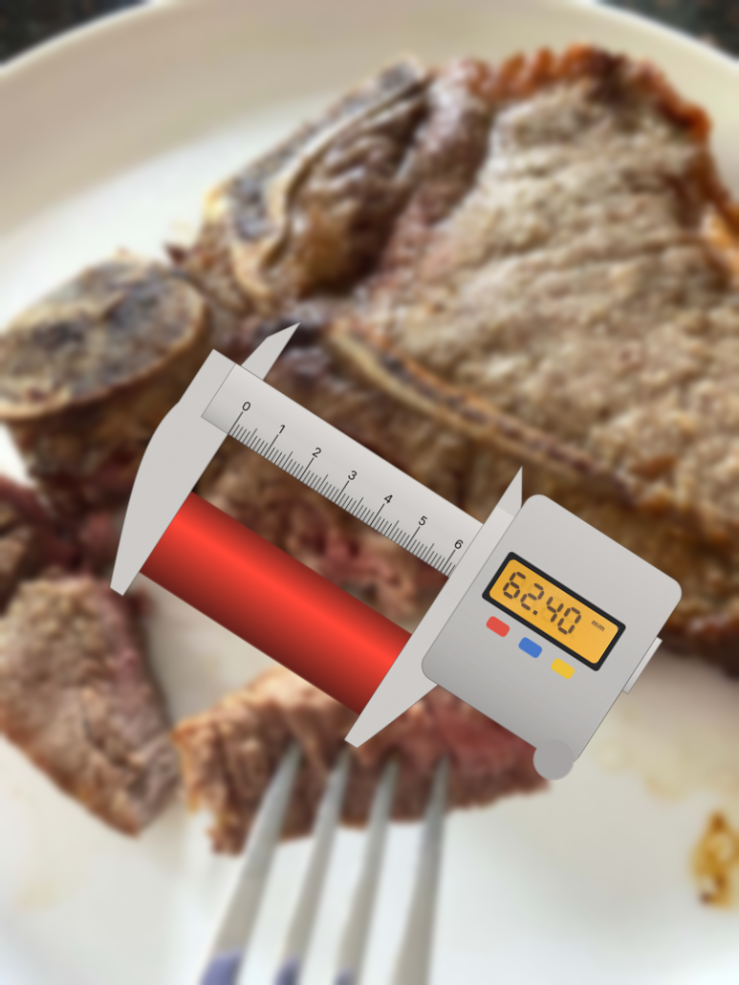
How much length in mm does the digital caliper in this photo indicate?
62.40 mm
